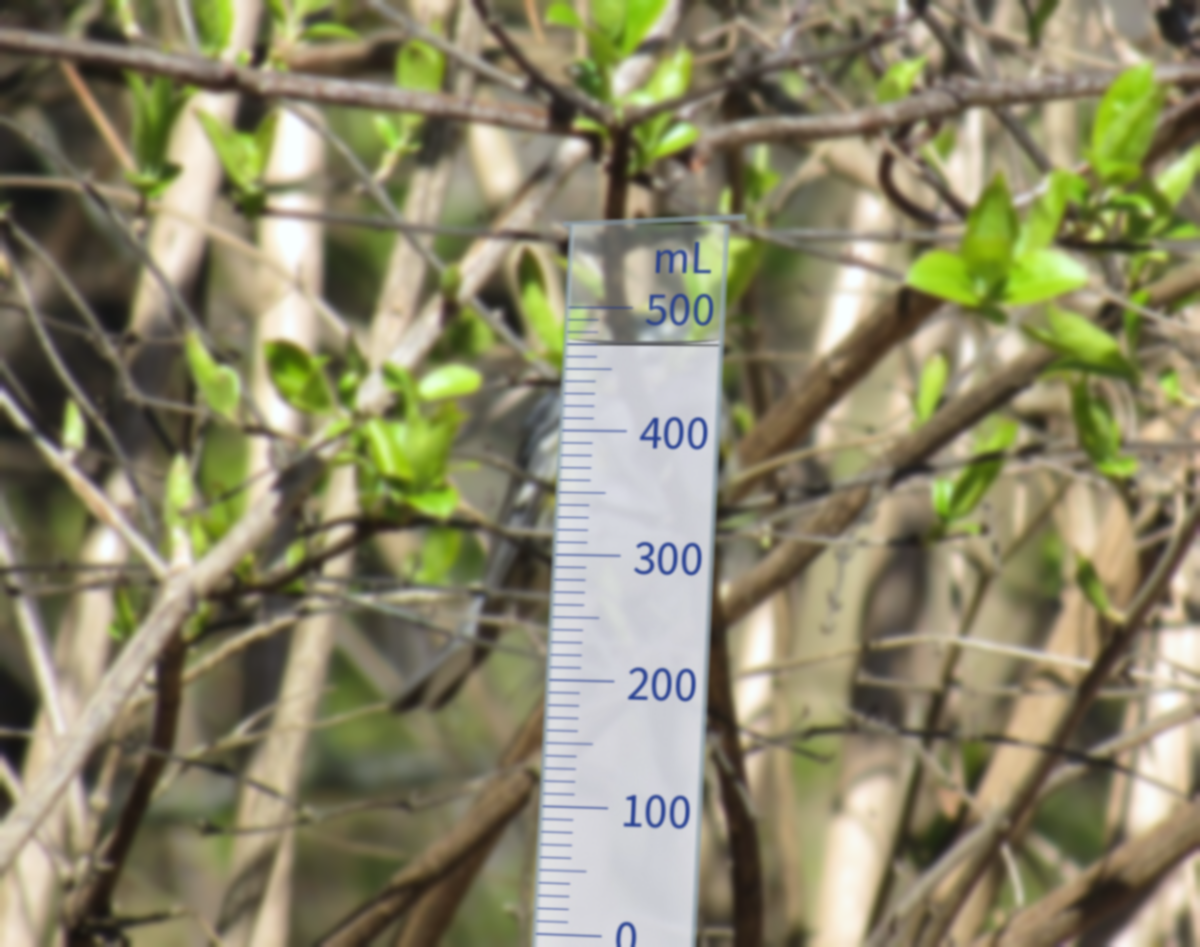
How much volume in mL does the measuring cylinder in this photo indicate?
470 mL
